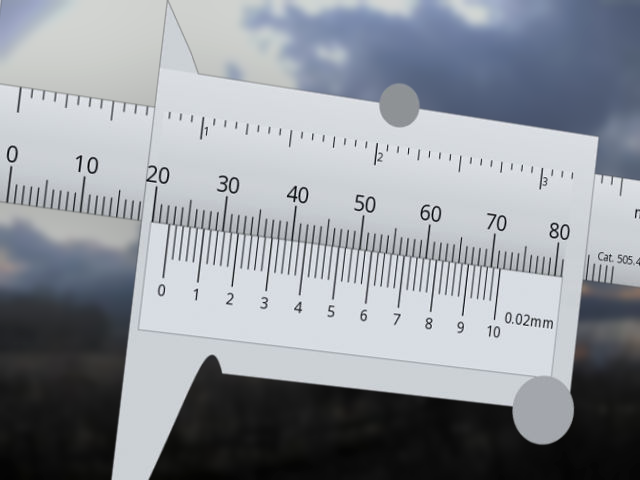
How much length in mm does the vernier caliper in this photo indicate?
22.4 mm
